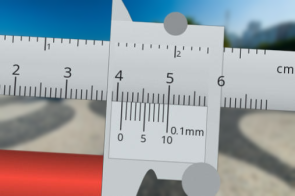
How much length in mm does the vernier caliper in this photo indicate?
41.0 mm
